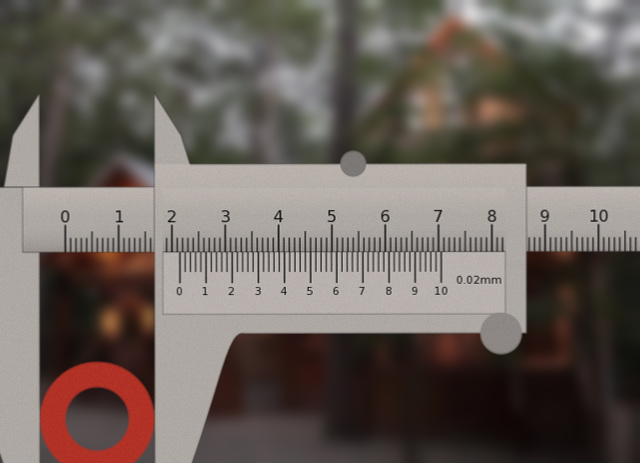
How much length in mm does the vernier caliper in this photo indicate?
21.5 mm
